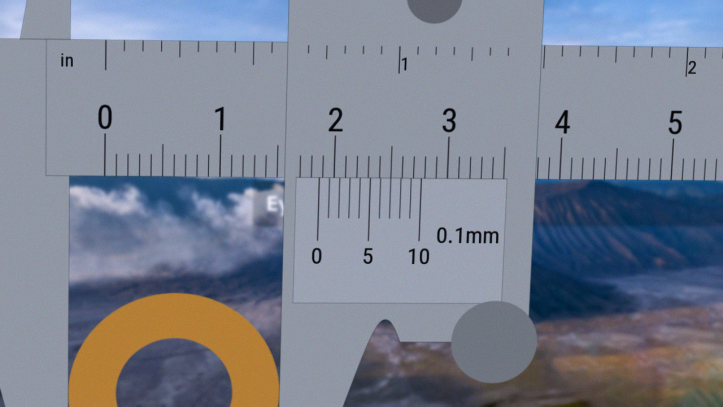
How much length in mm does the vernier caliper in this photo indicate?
18.7 mm
